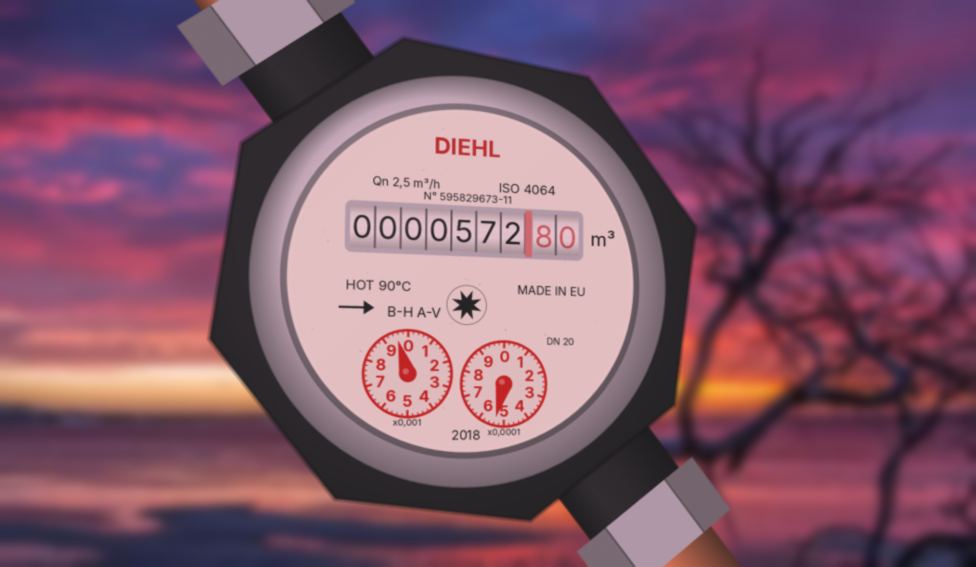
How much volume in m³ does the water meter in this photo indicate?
572.7995 m³
